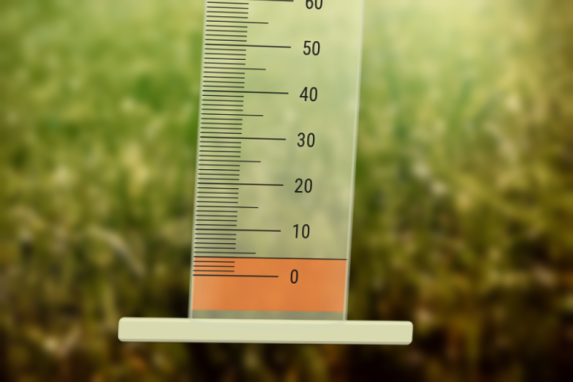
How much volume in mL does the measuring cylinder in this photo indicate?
4 mL
